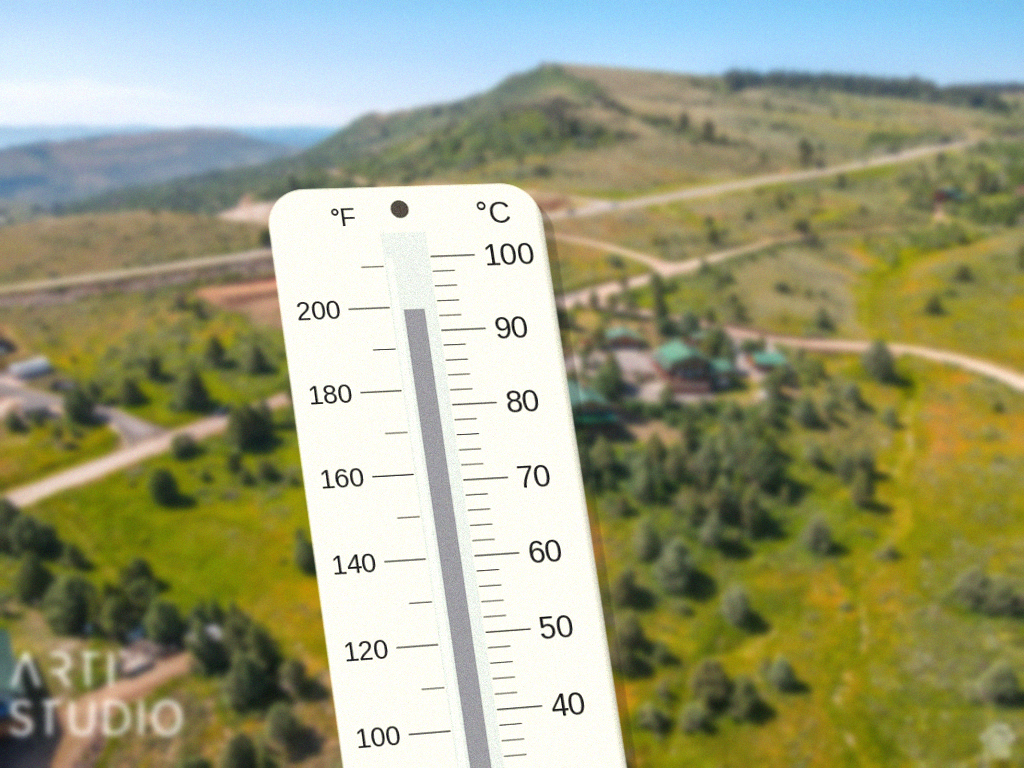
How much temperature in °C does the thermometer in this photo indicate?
93 °C
